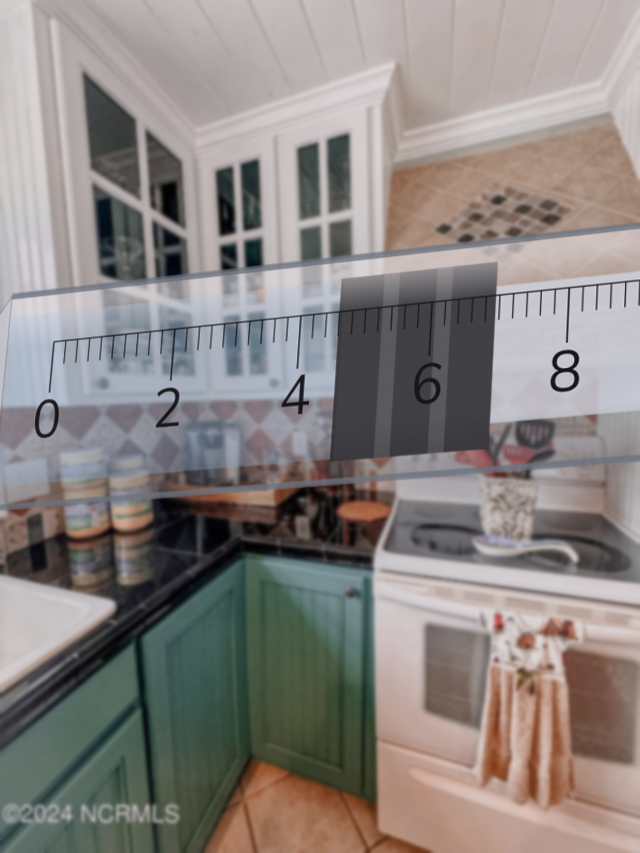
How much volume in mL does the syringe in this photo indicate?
4.6 mL
